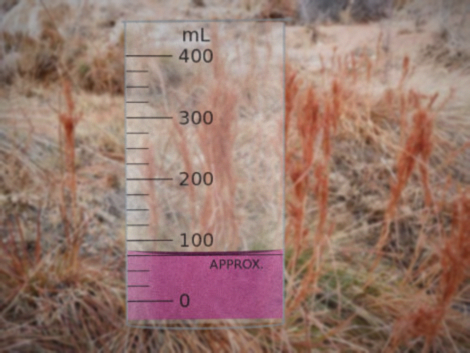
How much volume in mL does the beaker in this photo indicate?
75 mL
